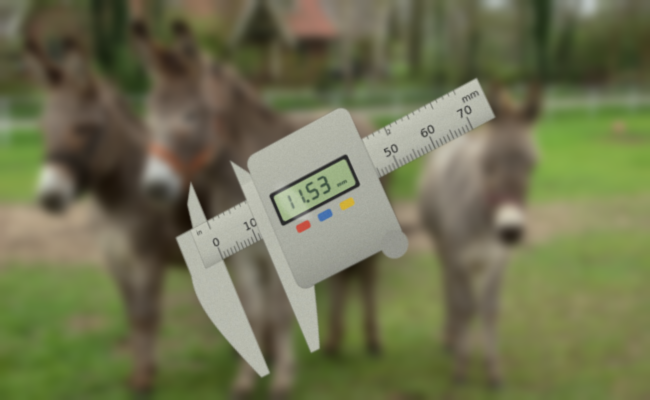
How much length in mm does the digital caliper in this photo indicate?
11.53 mm
